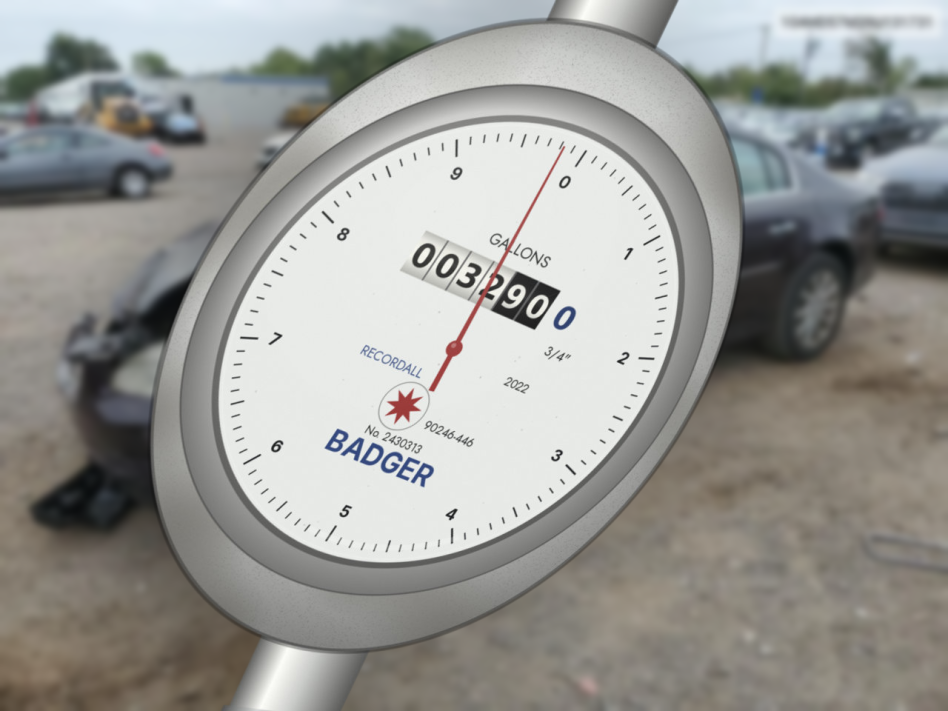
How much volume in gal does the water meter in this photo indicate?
32899.8 gal
